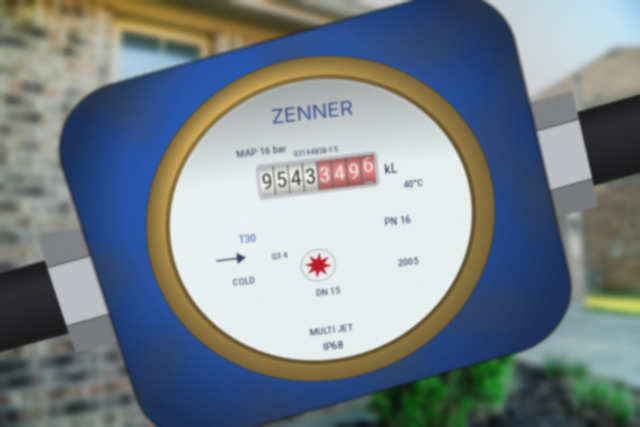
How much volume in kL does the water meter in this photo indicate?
9543.3496 kL
